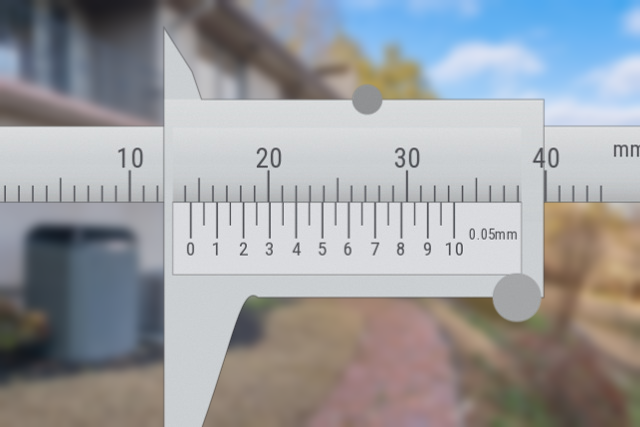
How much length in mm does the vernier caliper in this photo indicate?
14.4 mm
